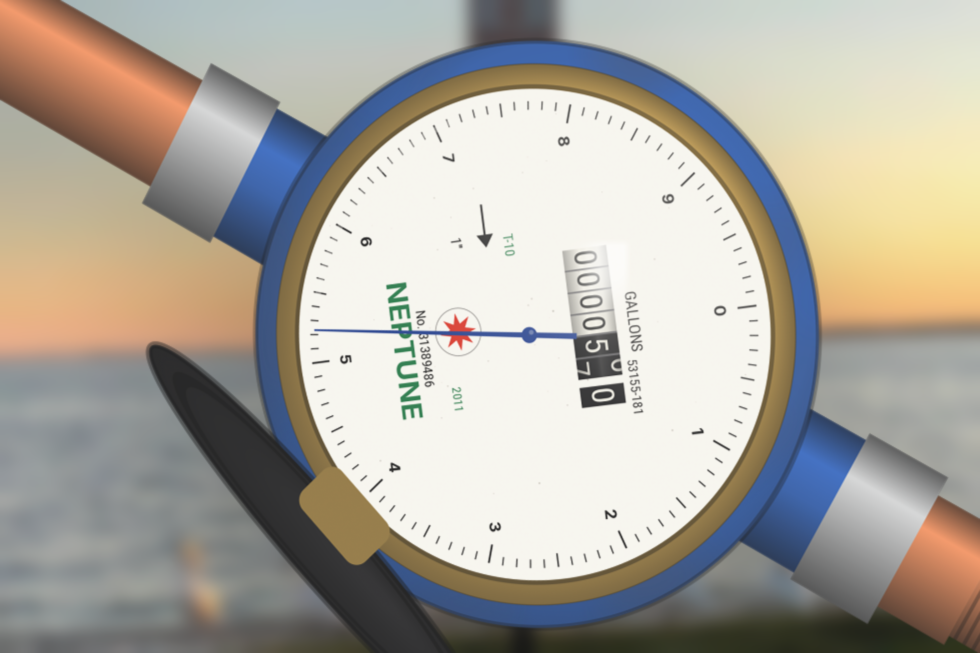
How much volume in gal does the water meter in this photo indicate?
565.2 gal
